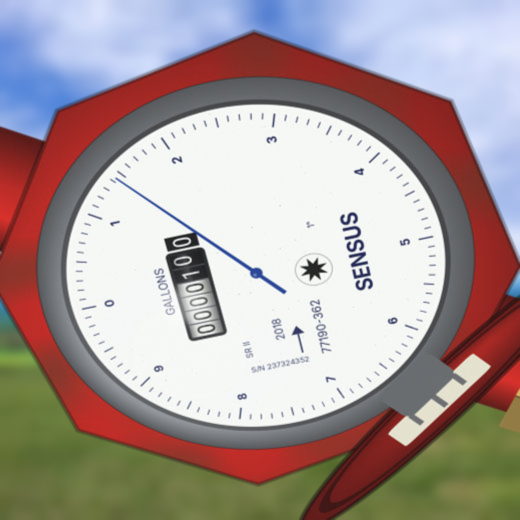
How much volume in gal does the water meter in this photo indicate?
101.4 gal
